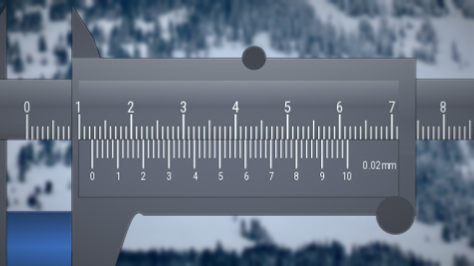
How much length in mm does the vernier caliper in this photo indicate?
12.5 mm
